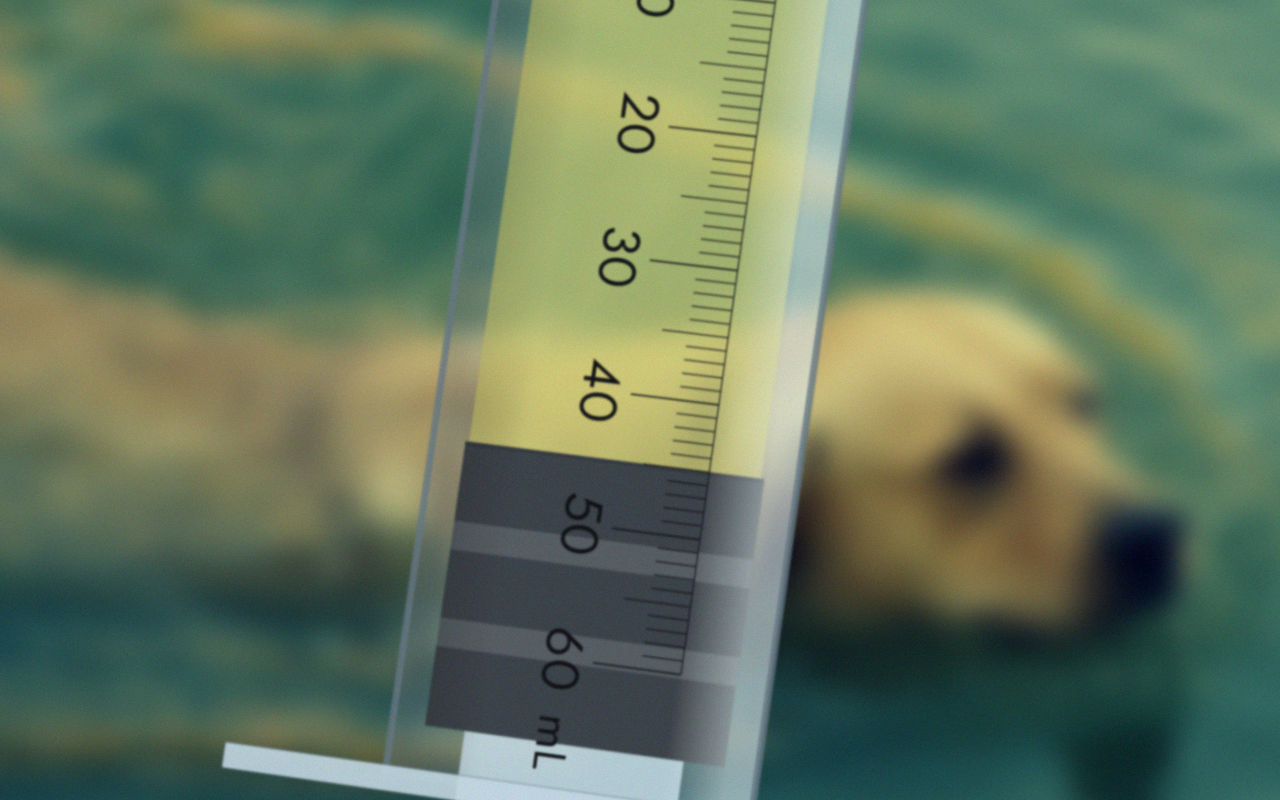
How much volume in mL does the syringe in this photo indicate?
45 mL
